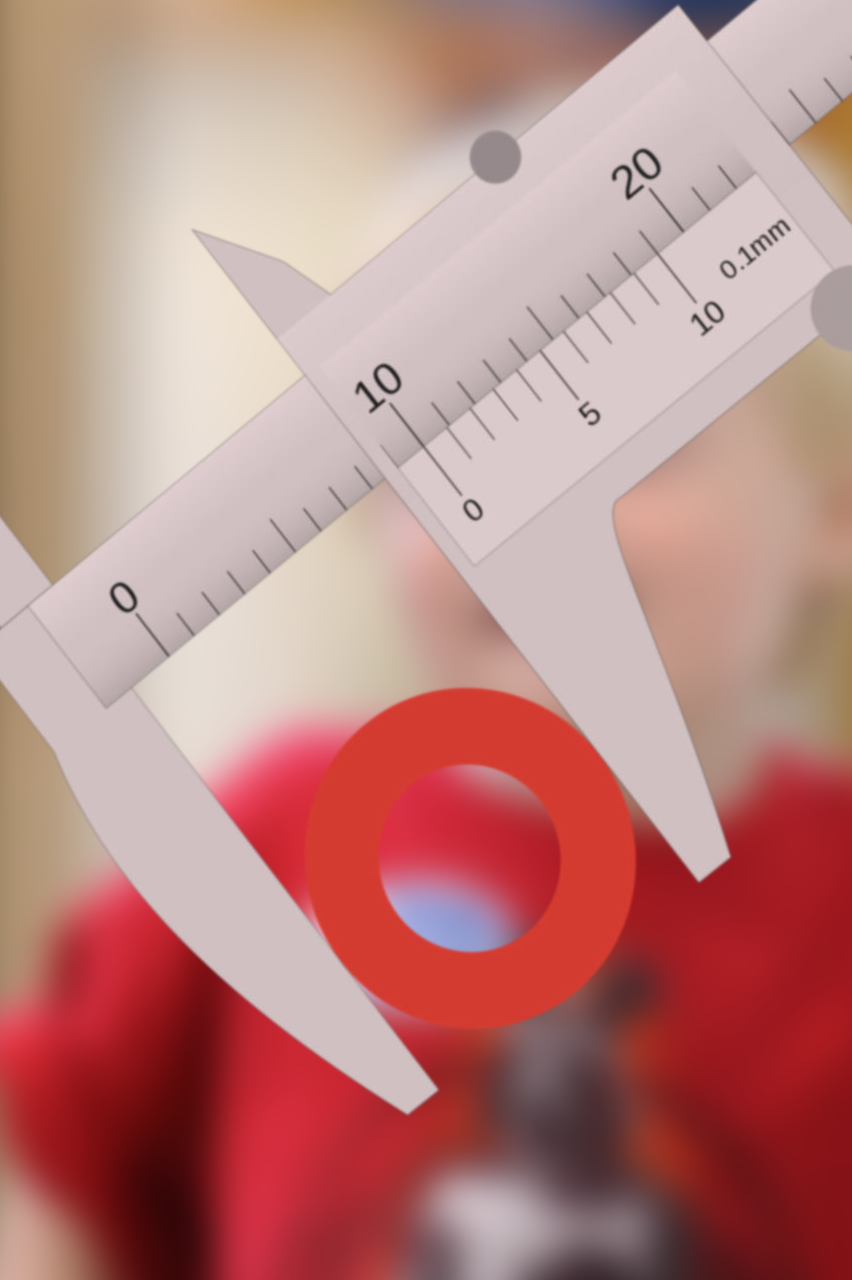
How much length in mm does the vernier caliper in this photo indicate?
10.0 mm
